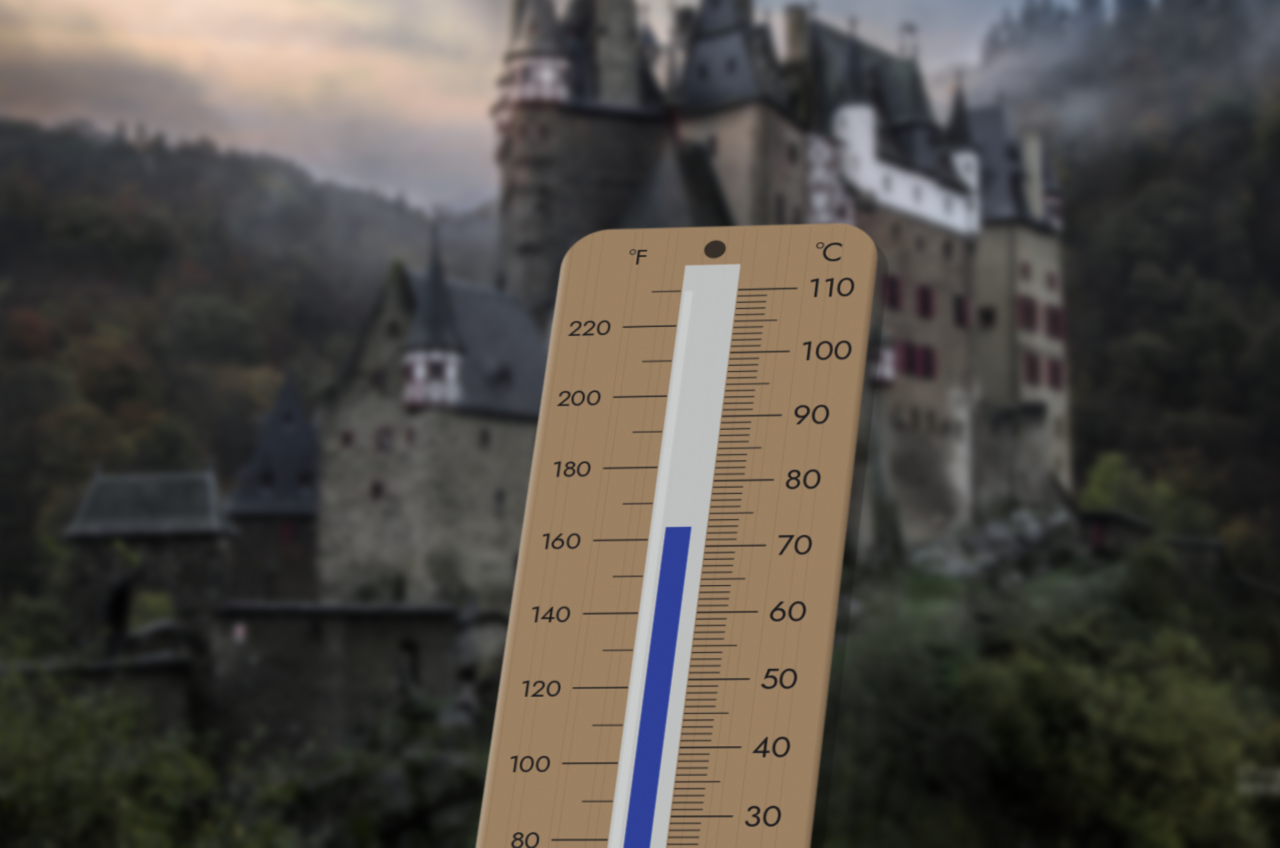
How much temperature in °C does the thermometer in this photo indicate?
73 °C
